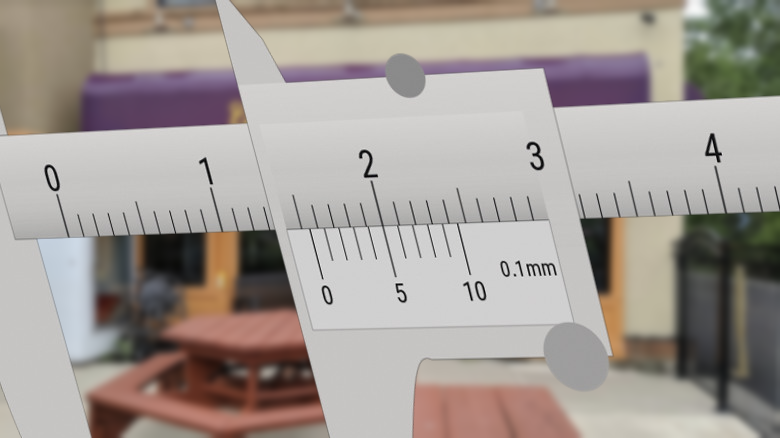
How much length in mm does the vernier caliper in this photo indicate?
15.5 mm
